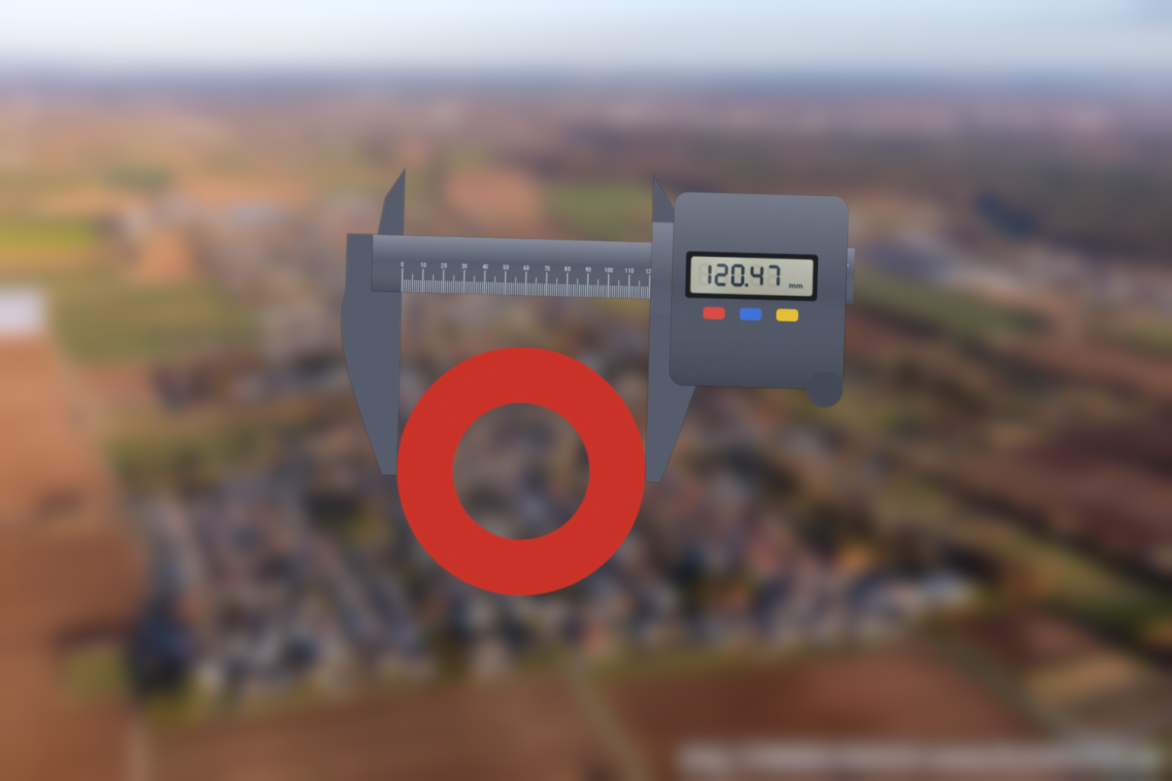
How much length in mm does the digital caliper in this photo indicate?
120.47 mm
